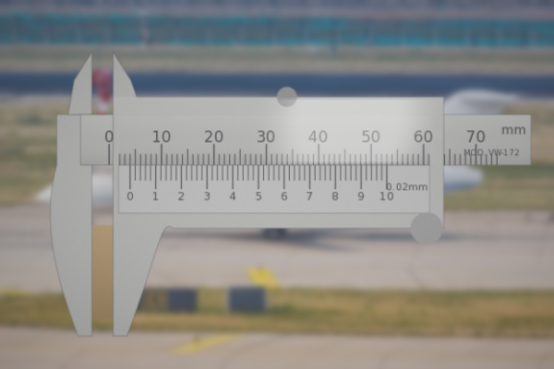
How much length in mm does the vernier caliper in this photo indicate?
4.0 mm
